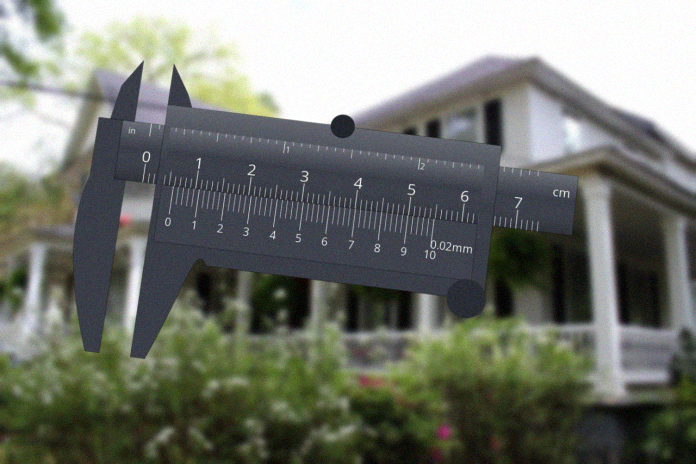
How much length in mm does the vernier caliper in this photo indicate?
5.8 mm
